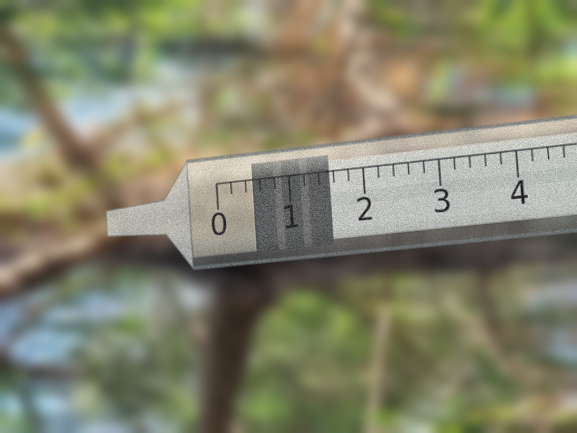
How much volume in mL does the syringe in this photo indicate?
0.5 mL
